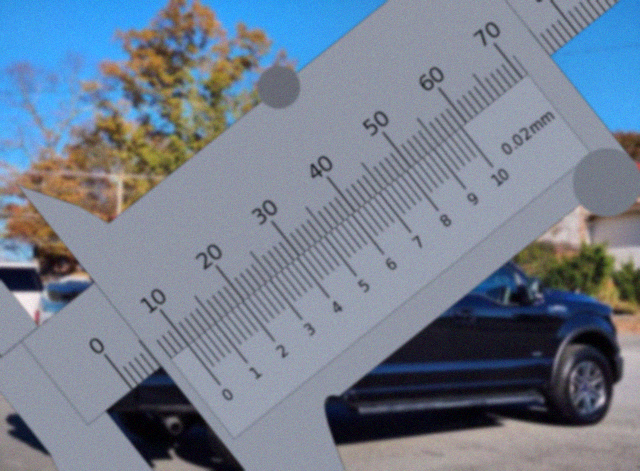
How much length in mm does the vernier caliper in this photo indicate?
10.0 mm
